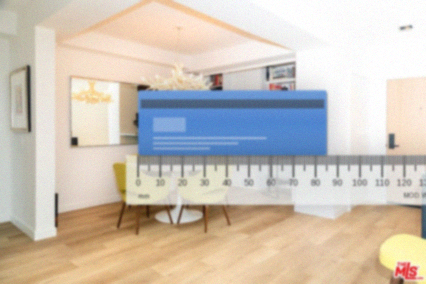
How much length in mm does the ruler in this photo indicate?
85 mm
